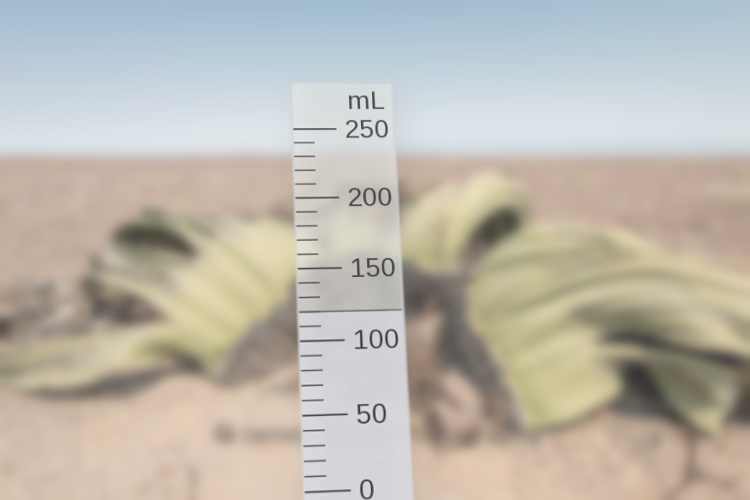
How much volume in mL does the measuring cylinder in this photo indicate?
120 mL
